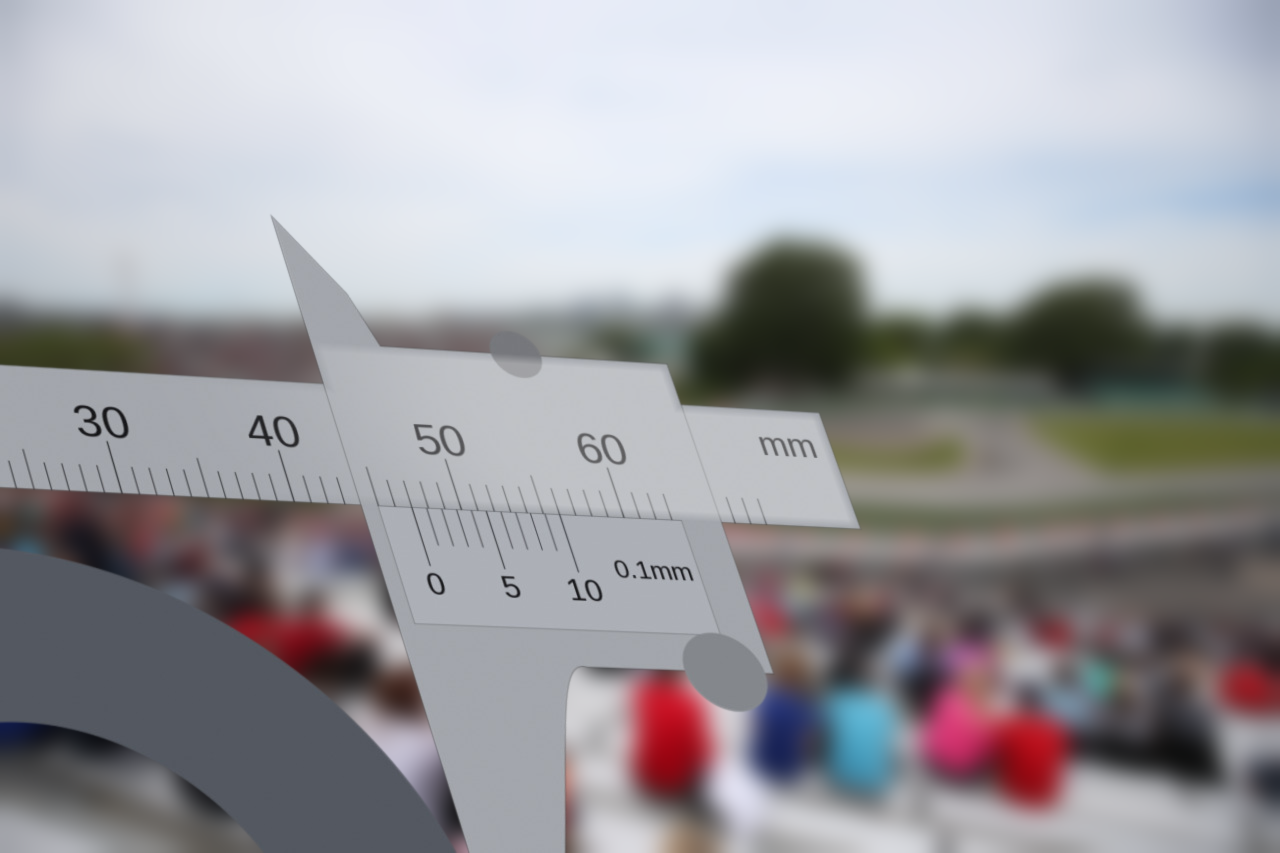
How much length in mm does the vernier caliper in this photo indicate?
47.0 mm
